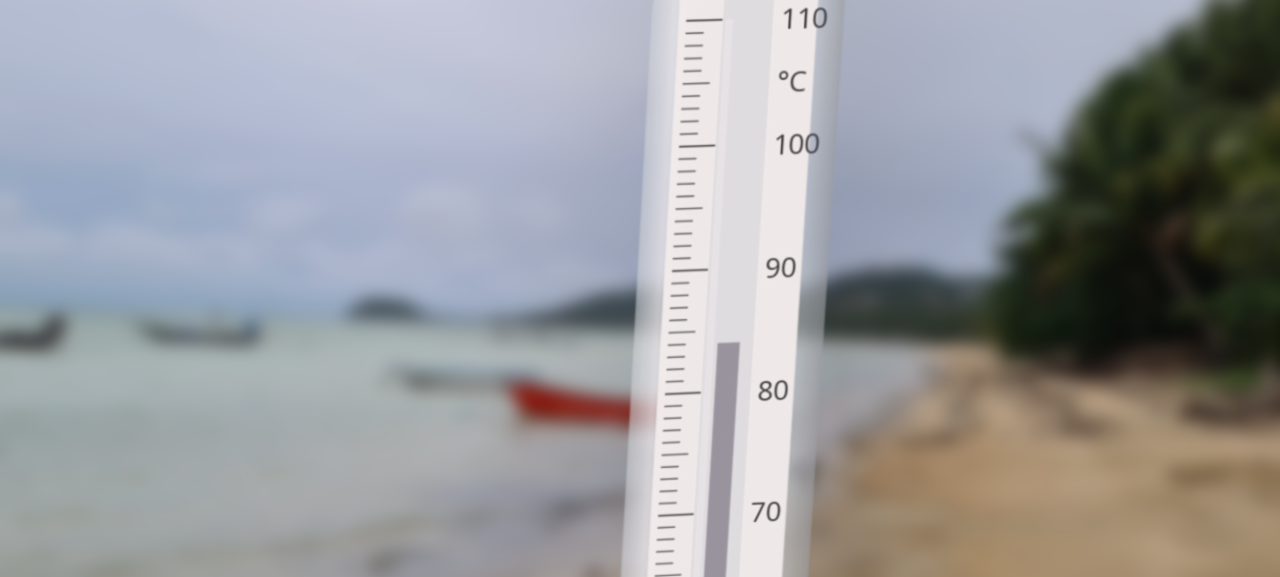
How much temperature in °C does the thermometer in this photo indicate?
84 °C
